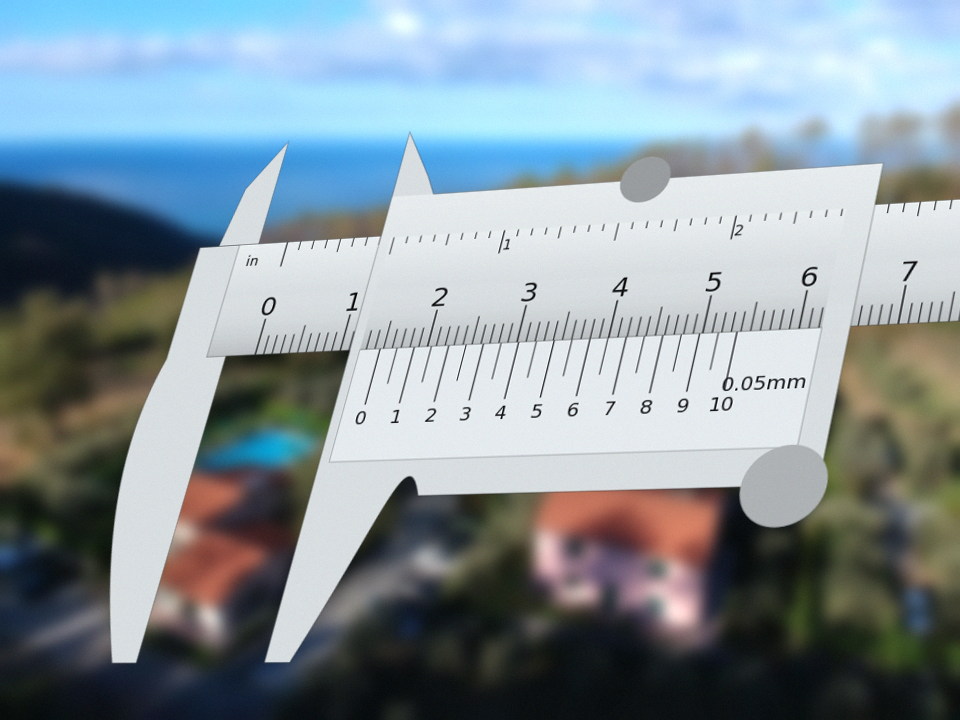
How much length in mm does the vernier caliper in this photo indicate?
14.6 mm
